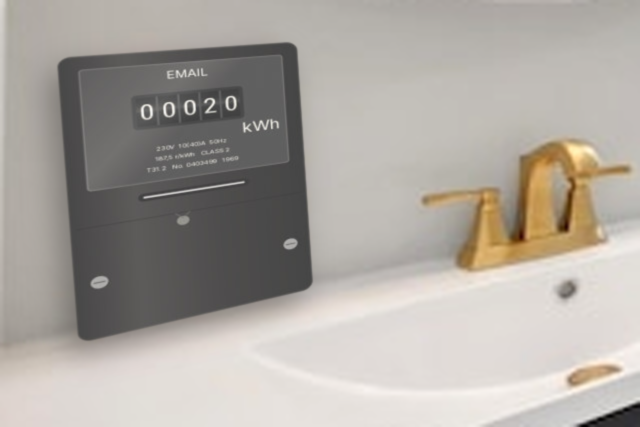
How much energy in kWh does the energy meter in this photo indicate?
20 kWh
